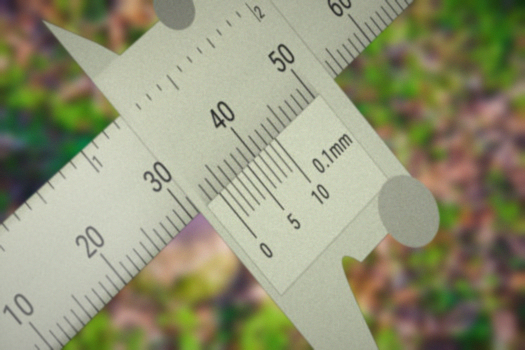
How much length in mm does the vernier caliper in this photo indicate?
34.2 mm
